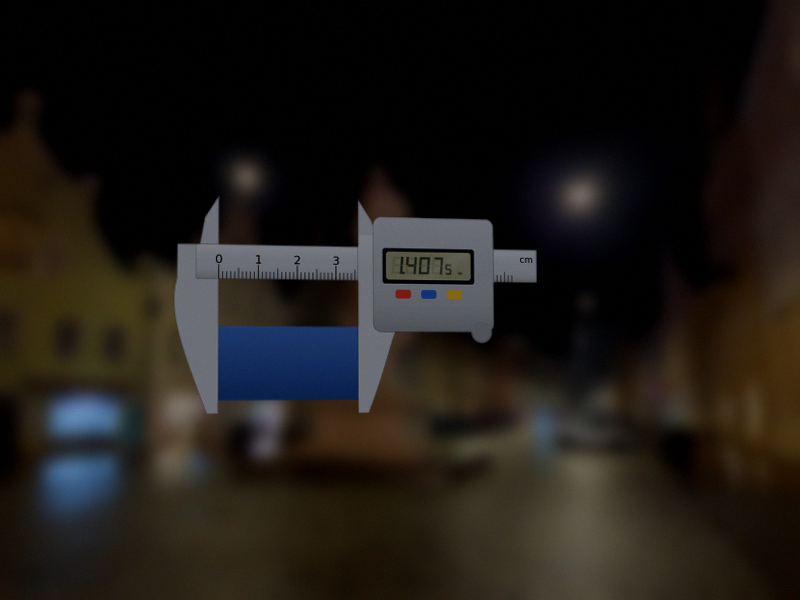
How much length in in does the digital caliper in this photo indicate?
1.4075 in
